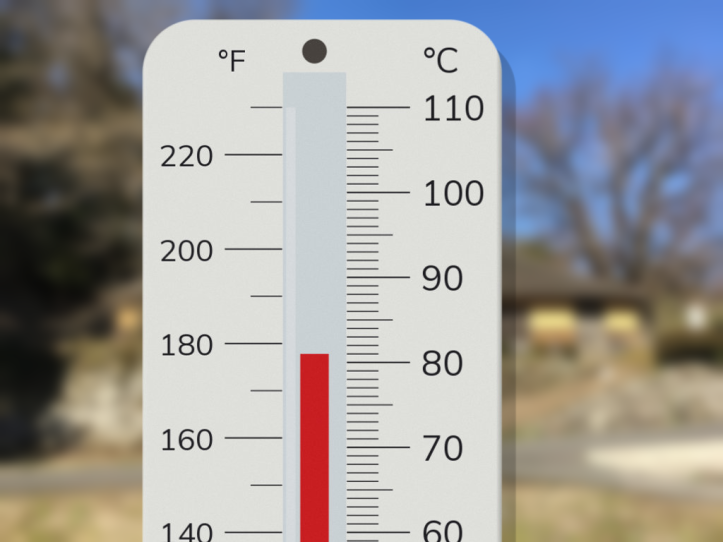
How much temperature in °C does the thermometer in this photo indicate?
81 °C
